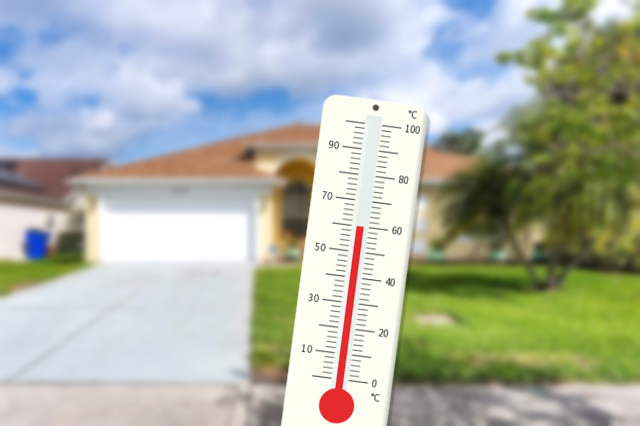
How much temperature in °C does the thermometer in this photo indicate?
60 °C
